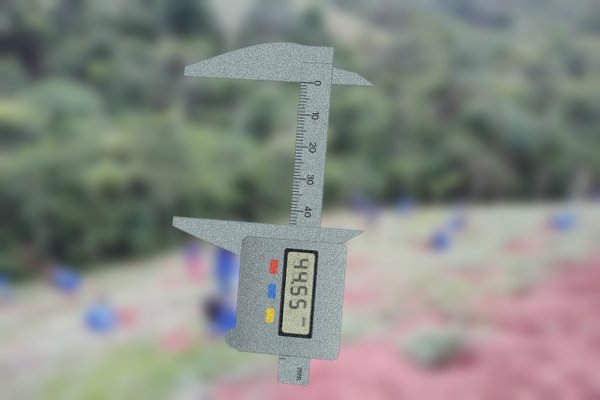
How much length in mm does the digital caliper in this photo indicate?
44.55 mm
